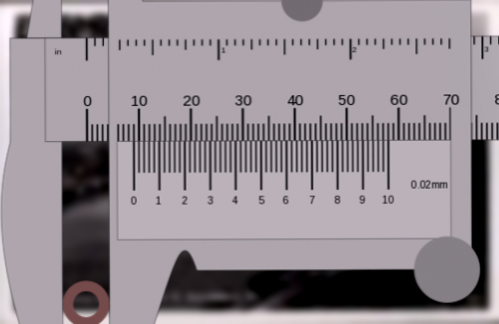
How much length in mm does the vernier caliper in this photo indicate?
9.0 mm
